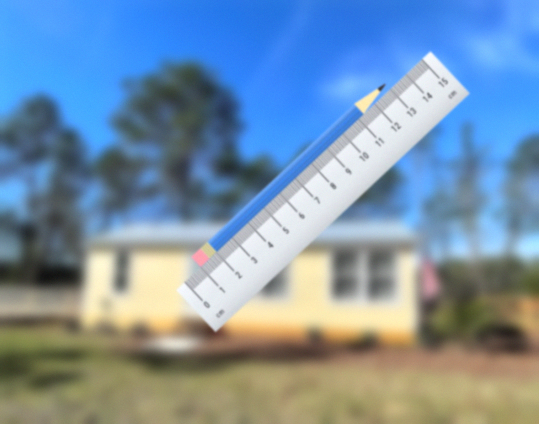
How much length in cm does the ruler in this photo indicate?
12 cm
